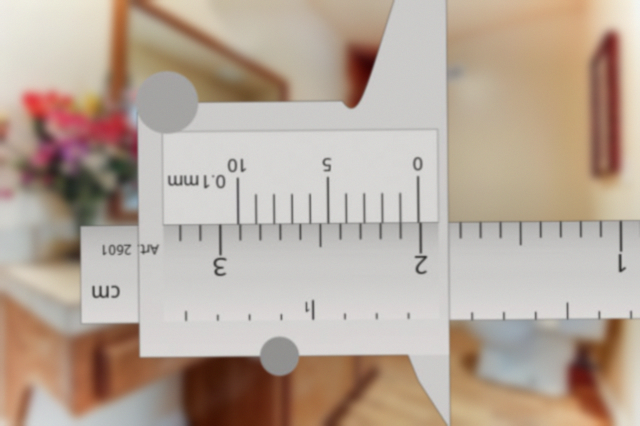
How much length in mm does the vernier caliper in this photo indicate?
20.1 mm
